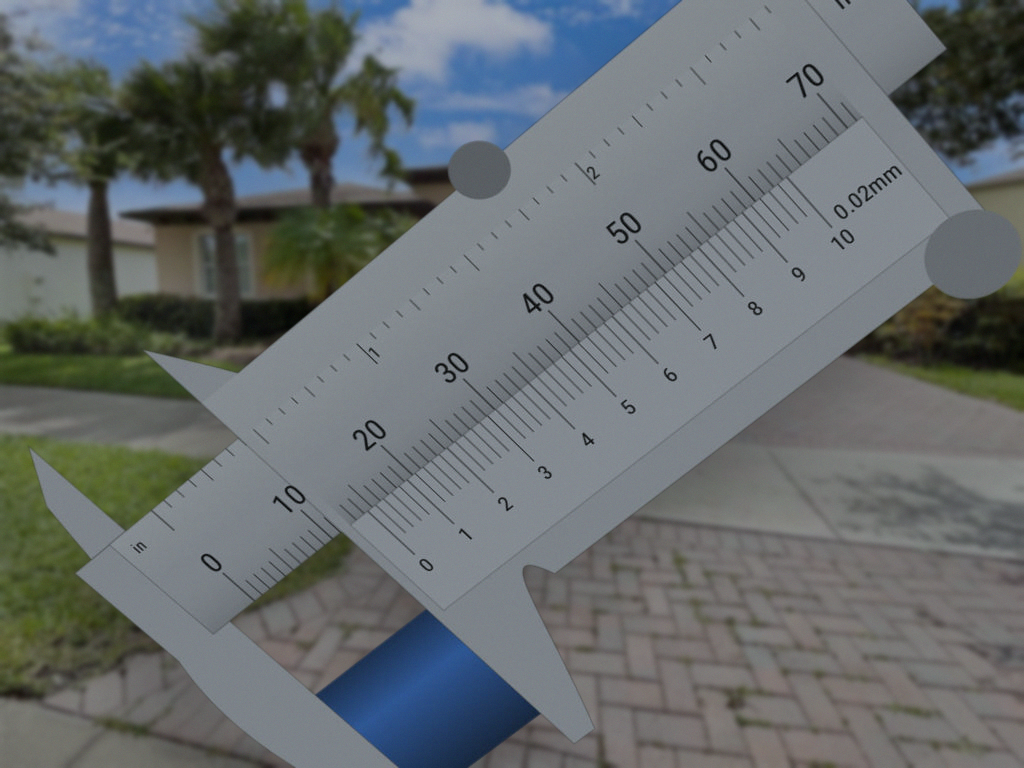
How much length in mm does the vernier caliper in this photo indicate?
14.4 mm
